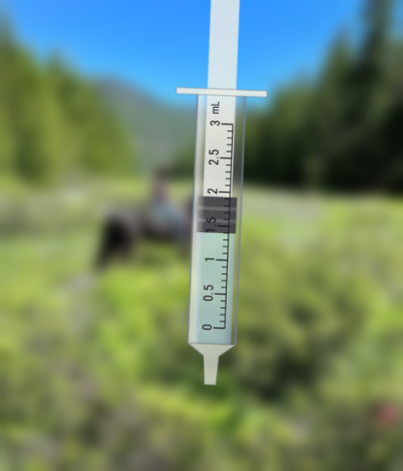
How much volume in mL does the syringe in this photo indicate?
1.4 mL
